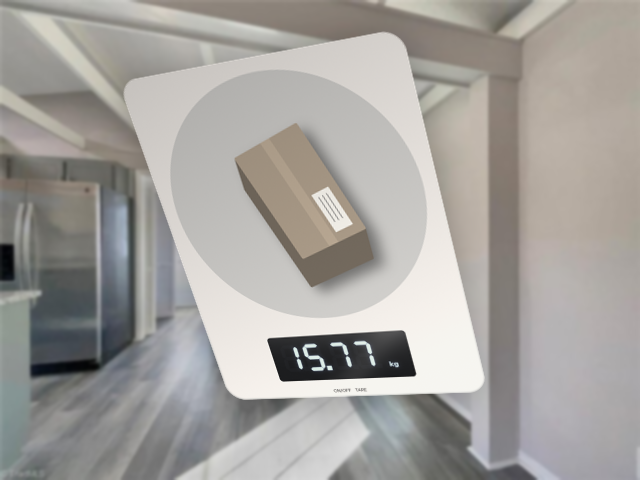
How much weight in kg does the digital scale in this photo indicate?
15.77 kg
